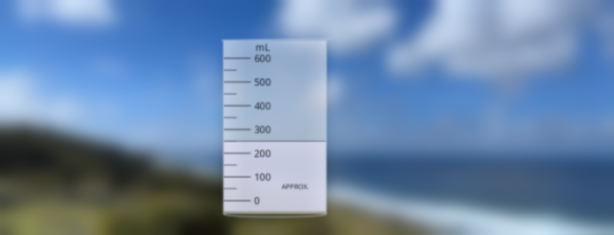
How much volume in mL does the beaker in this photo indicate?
250 mL
